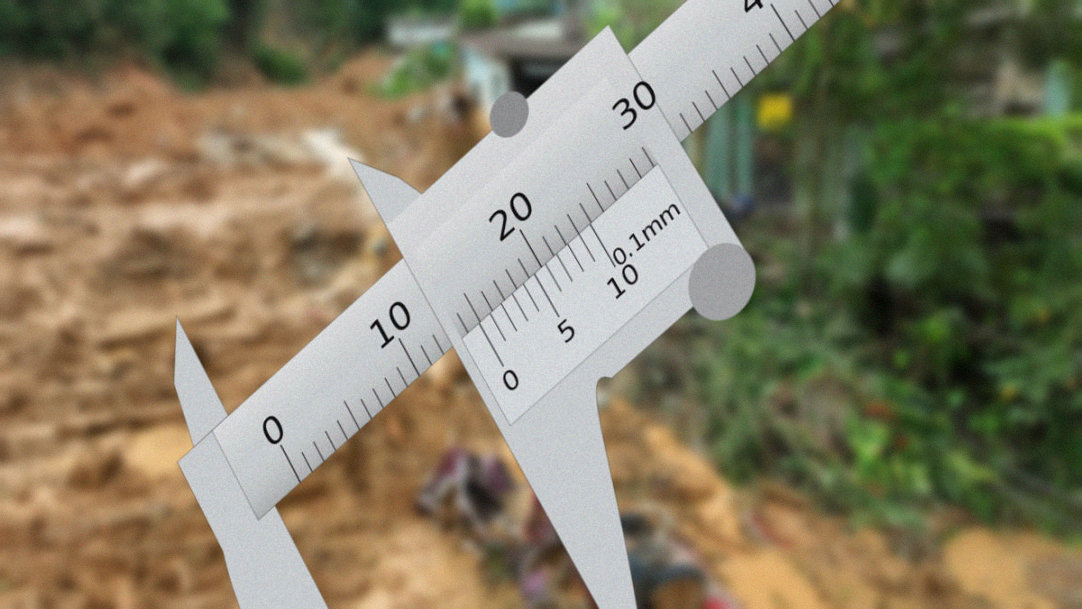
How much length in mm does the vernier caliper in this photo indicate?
14.9 mm
